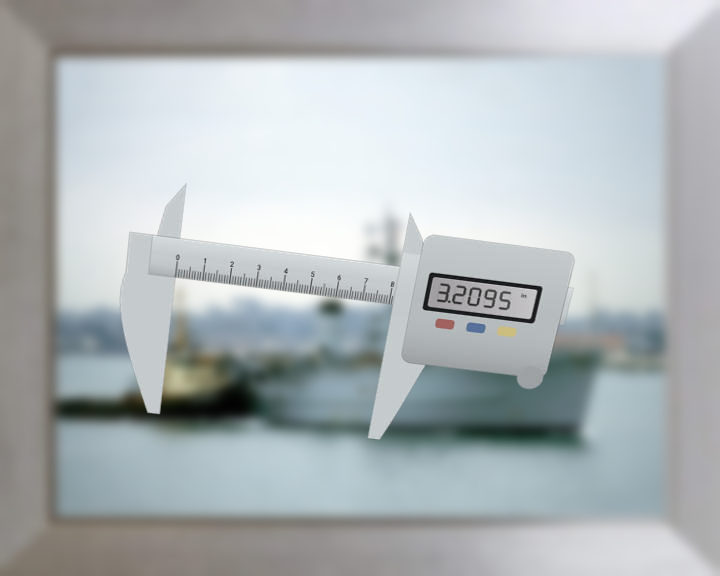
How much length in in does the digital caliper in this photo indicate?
3.2095 in
